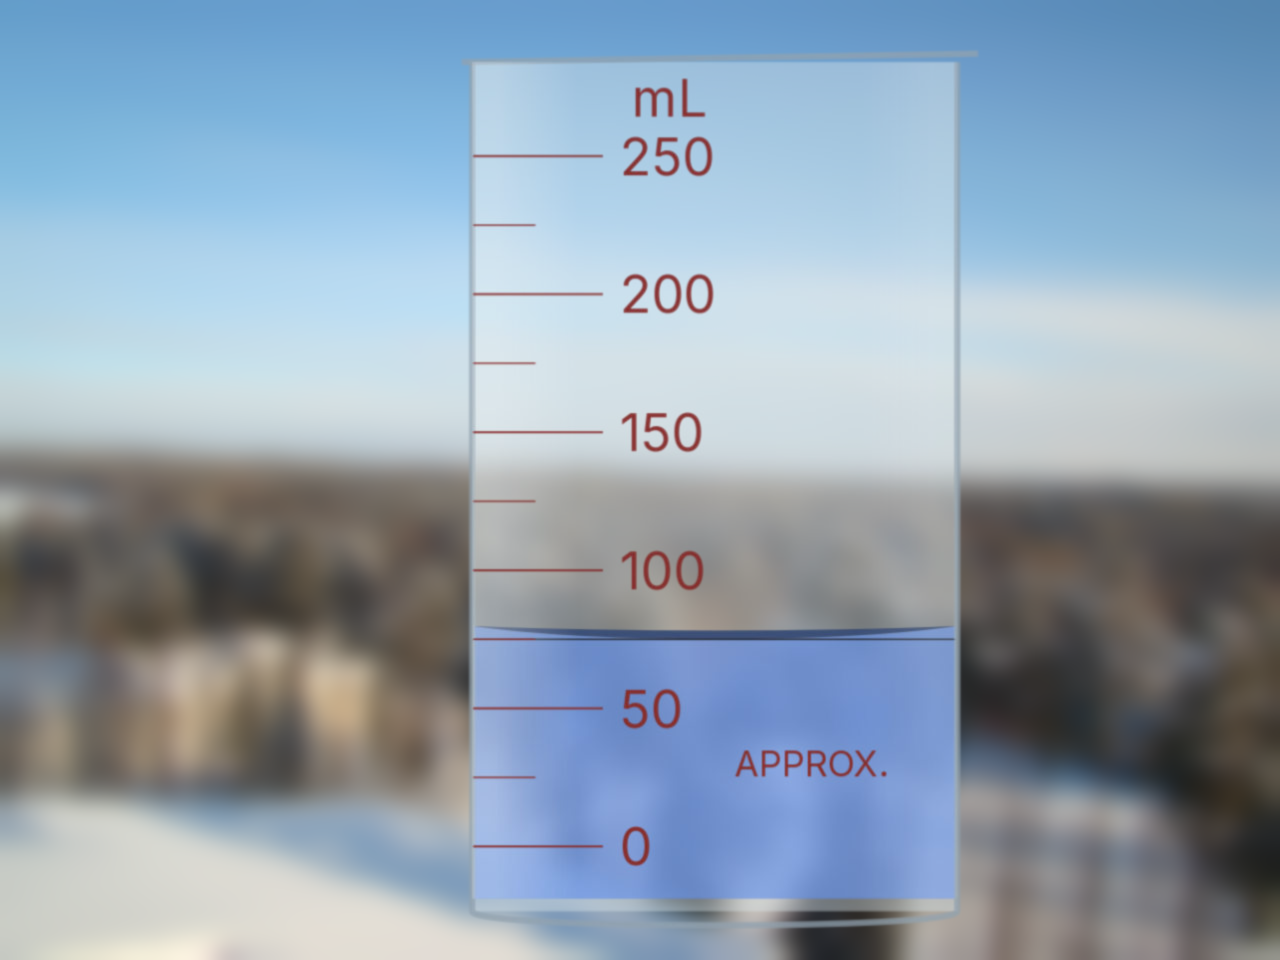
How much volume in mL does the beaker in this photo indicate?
75 mL
